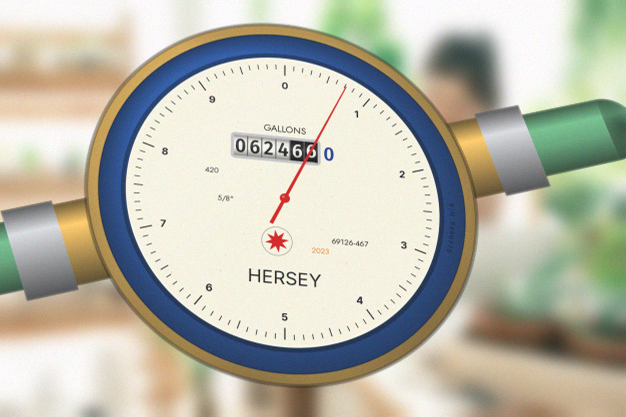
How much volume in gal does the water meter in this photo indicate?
624660.7 gal
